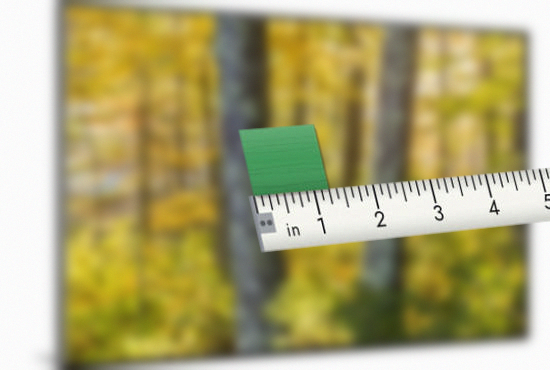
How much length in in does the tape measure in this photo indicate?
1.25 in
